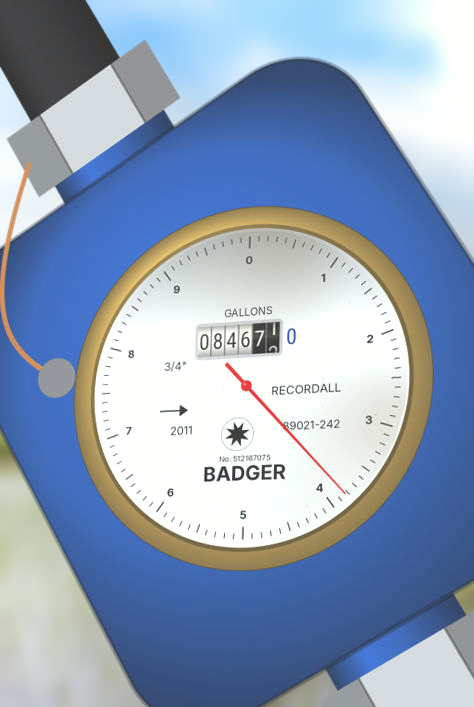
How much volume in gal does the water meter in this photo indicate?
846713.8 gal
